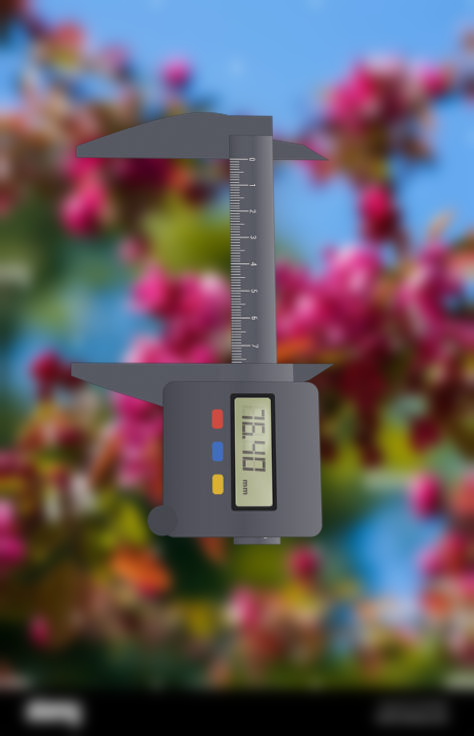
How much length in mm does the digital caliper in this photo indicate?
76.40 mm
